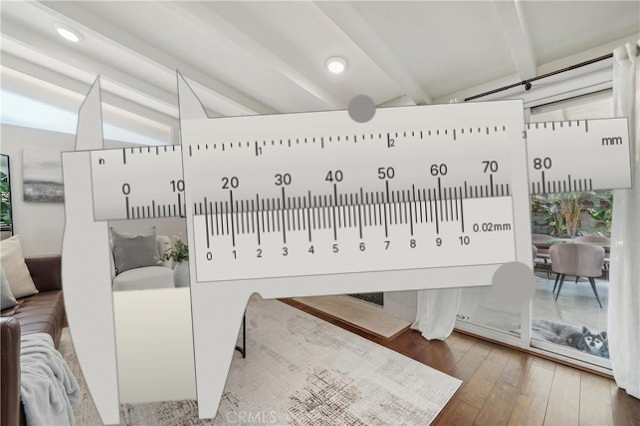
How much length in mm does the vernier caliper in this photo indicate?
15.0 mm
